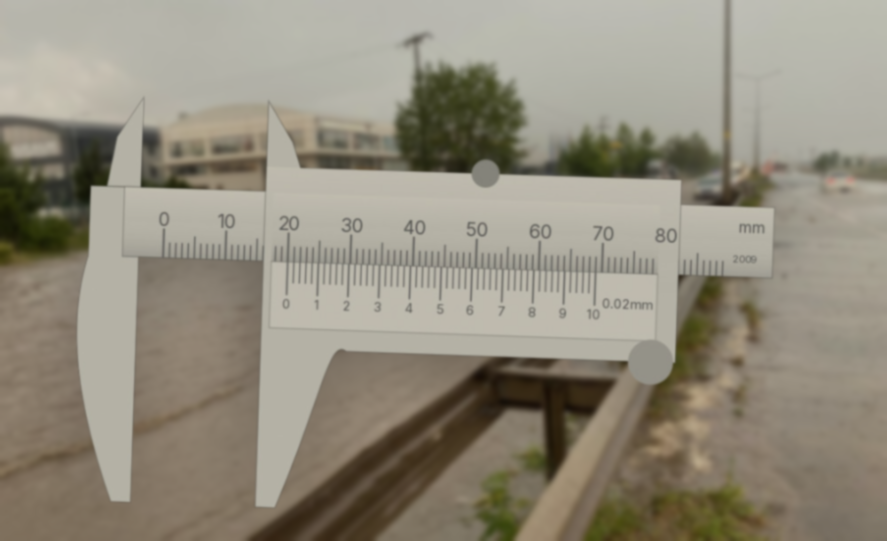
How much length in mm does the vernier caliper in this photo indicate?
20.0 mm
